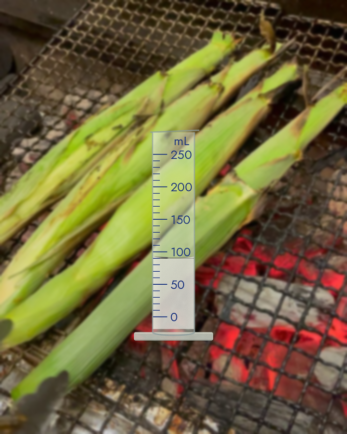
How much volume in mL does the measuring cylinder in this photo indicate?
90 mL
